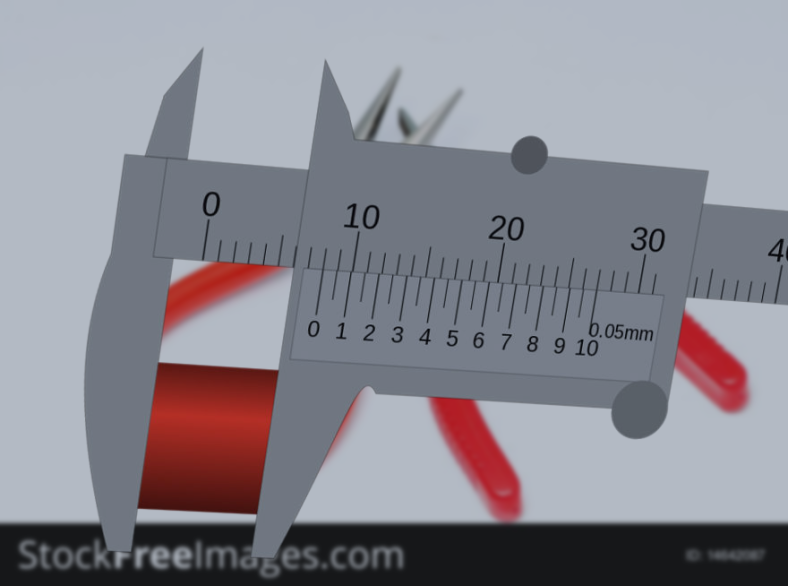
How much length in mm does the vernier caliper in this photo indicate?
8.0 mm
